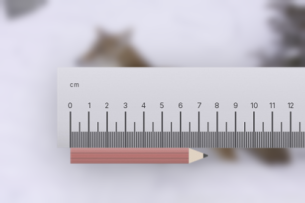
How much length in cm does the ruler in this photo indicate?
7.5 cm
